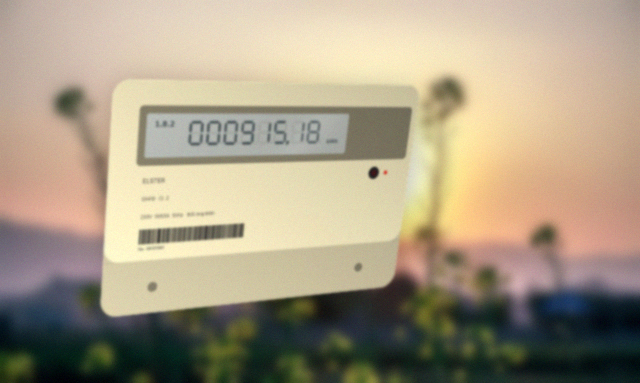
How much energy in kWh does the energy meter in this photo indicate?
915.18 kWh
